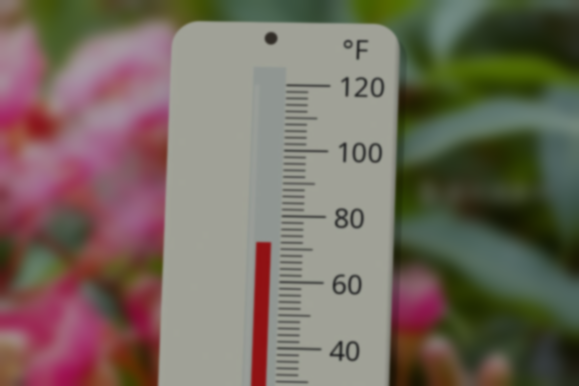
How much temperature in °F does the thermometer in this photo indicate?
72 °F
